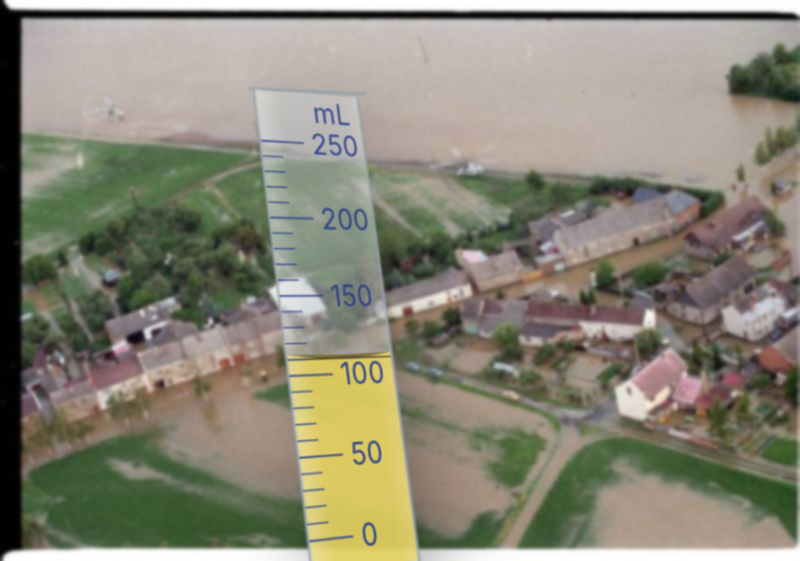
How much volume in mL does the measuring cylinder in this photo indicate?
110 mL
